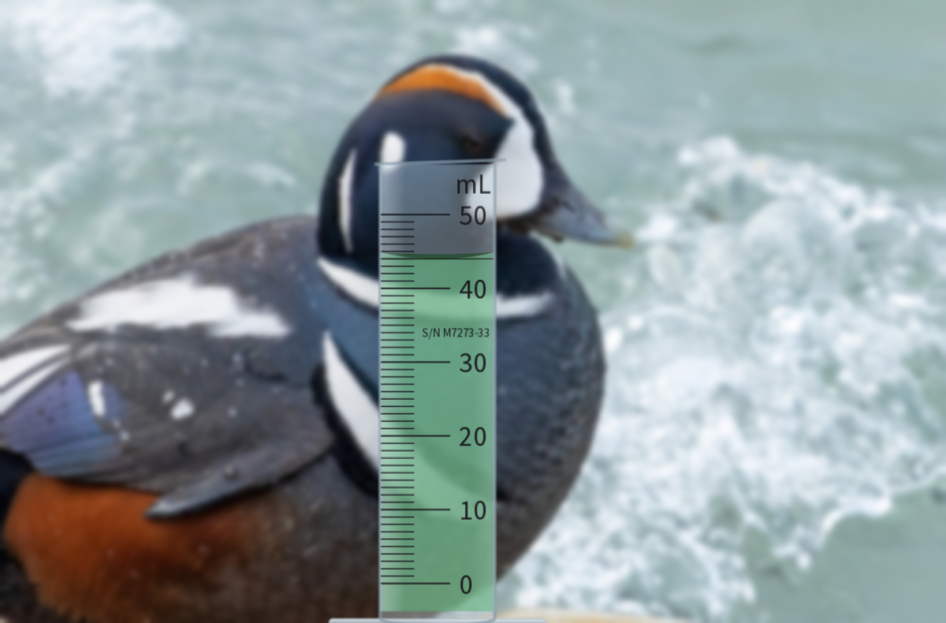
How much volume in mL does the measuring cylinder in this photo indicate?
44 mL
